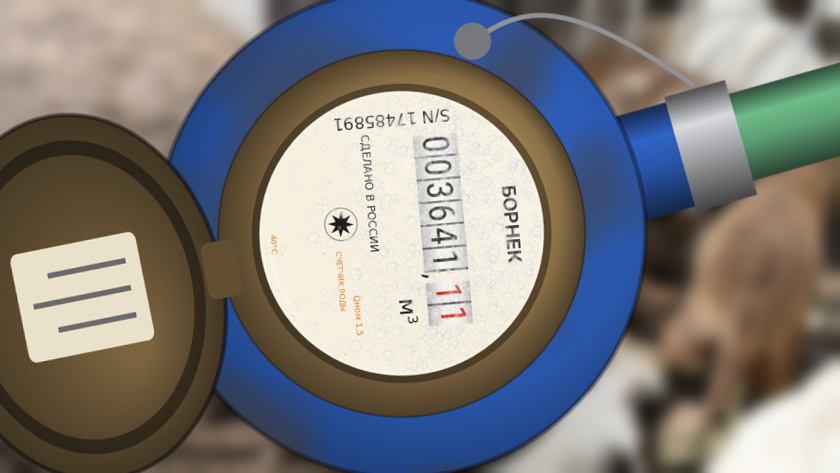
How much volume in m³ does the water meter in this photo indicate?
3641.11 m³
